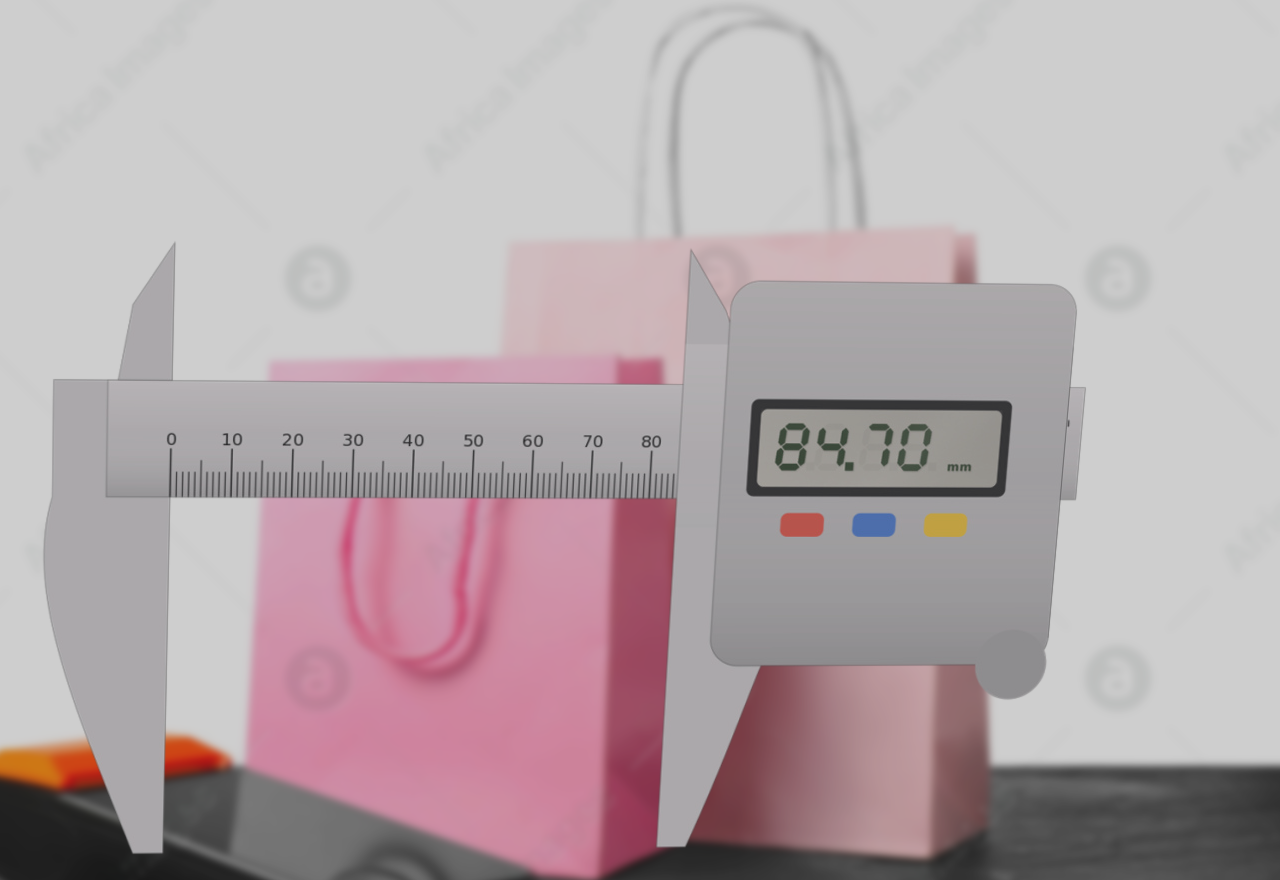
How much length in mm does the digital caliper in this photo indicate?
84.70 mm
